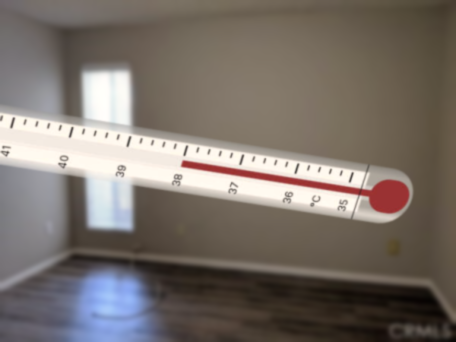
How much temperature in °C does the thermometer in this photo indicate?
38 °C
